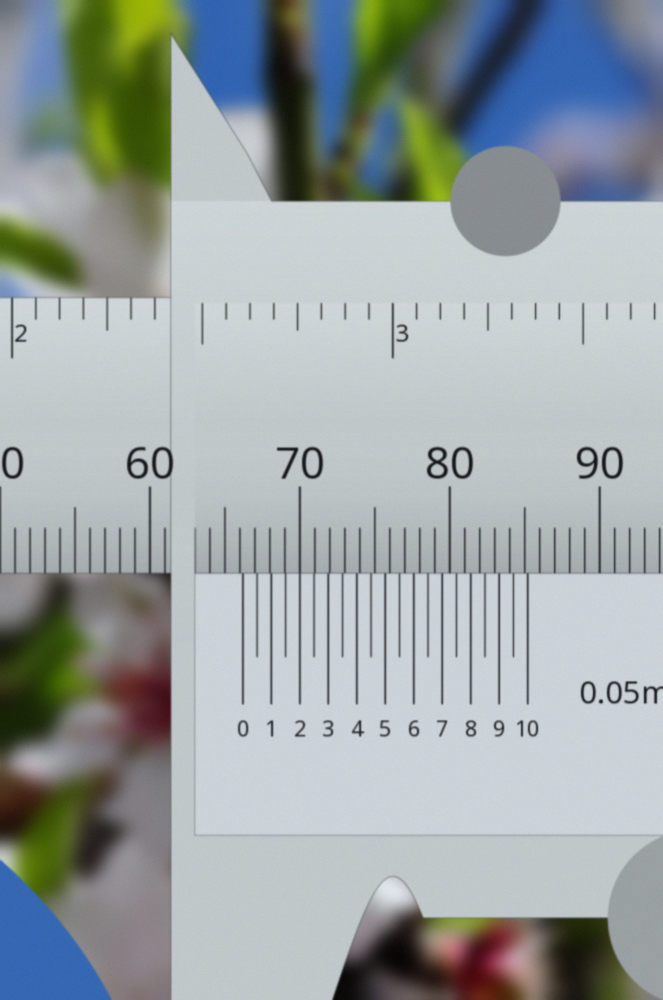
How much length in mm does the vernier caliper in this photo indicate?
66.2 mm
